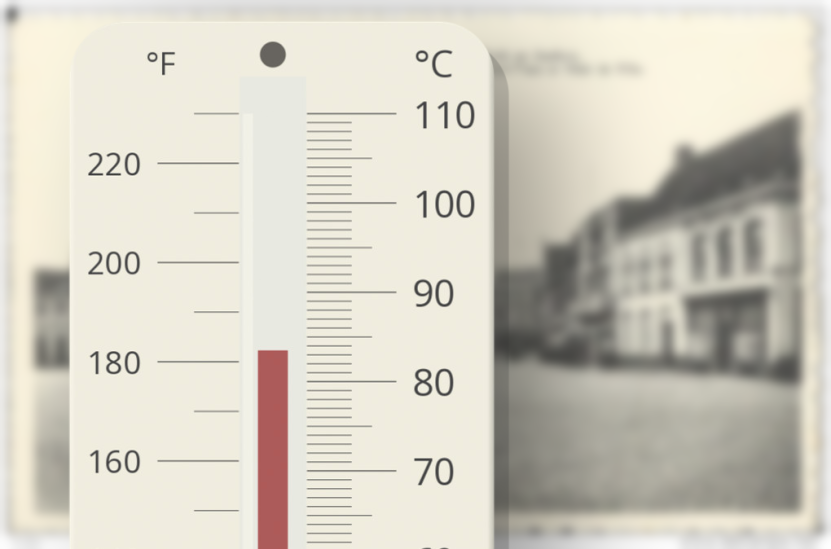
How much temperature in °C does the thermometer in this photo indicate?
83.5 °C
